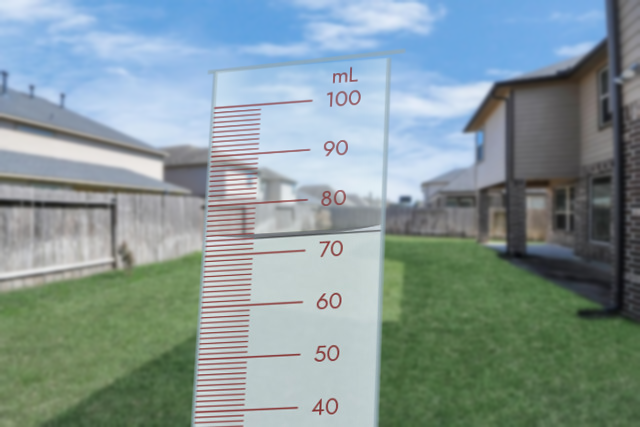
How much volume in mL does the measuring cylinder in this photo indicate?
73 mL
